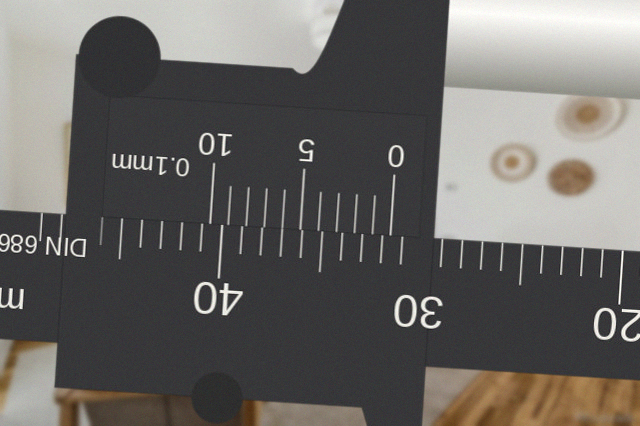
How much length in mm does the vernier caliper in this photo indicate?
31.6 mm
